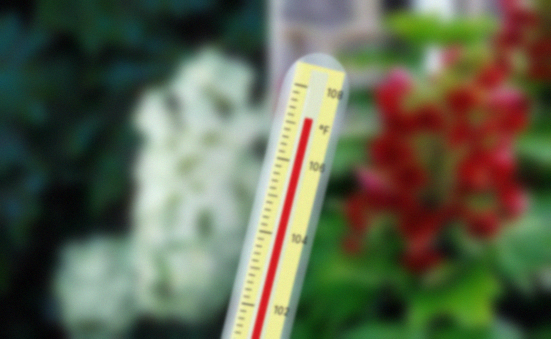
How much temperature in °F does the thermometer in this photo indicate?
107.2 °F
